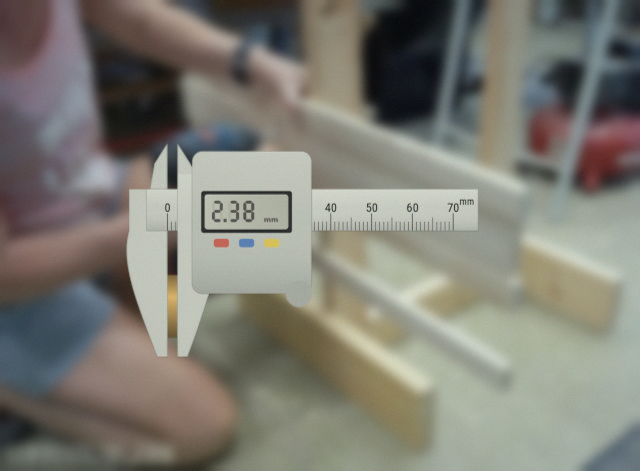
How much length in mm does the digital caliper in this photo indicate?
2.38 mm
